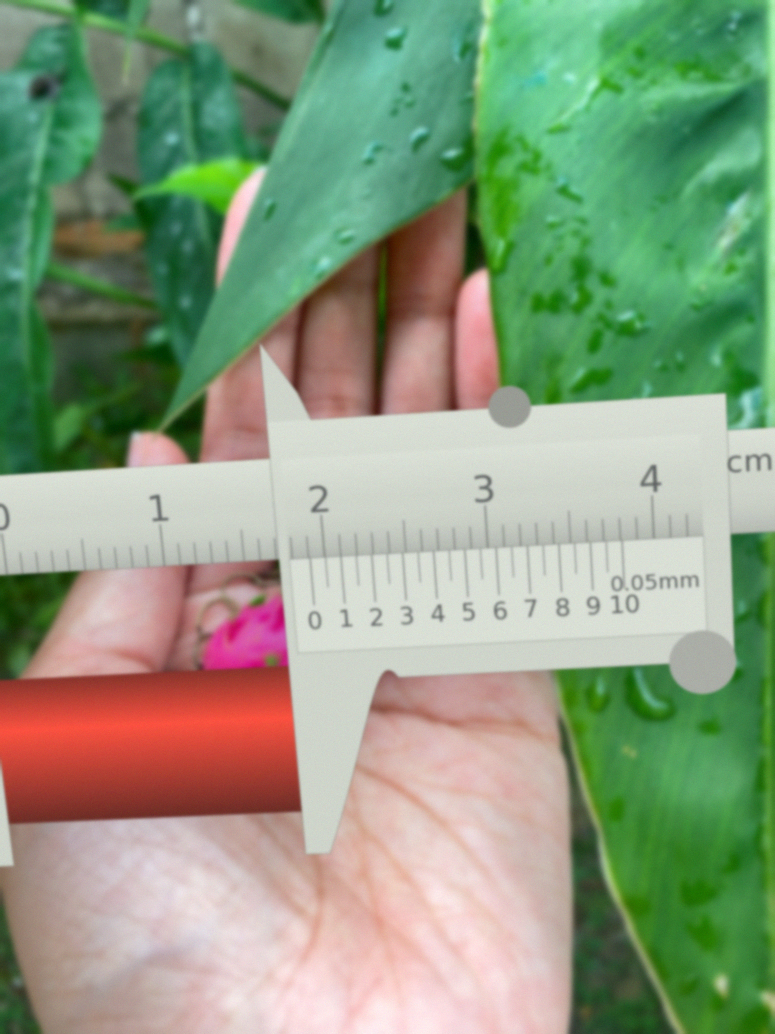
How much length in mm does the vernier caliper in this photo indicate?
19.1 mm
